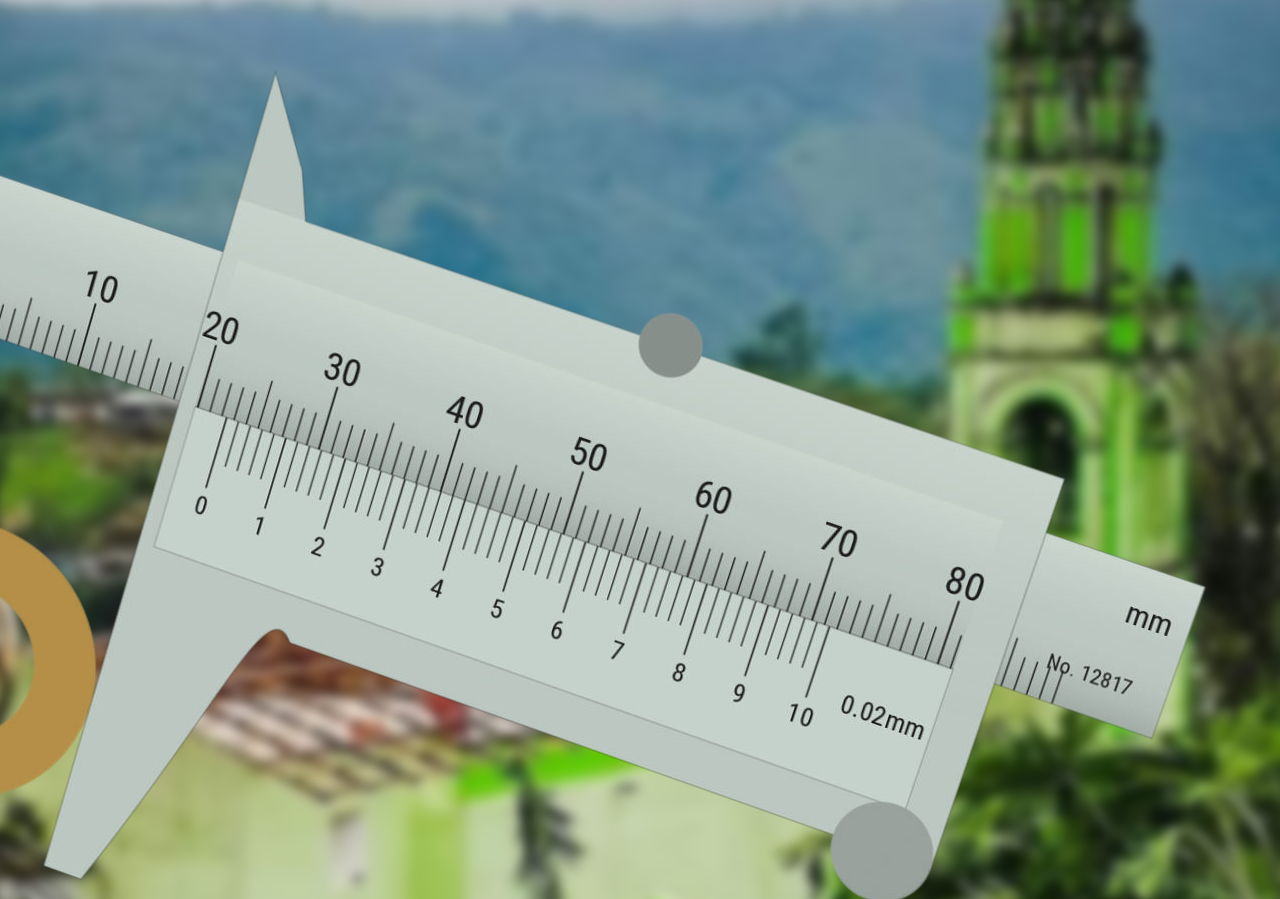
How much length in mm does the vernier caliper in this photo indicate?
22.4 mm
